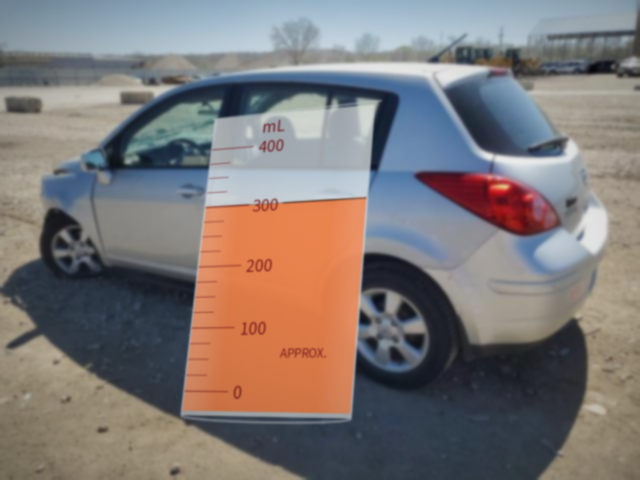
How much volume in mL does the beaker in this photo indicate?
300 mL
